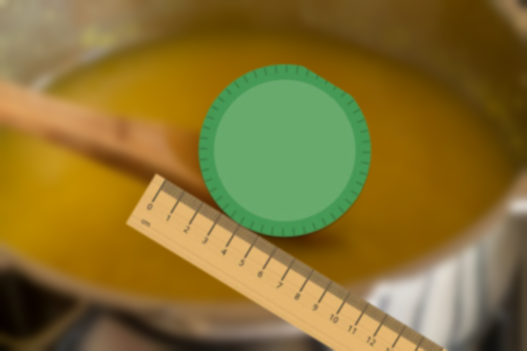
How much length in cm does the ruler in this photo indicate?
8 cm
